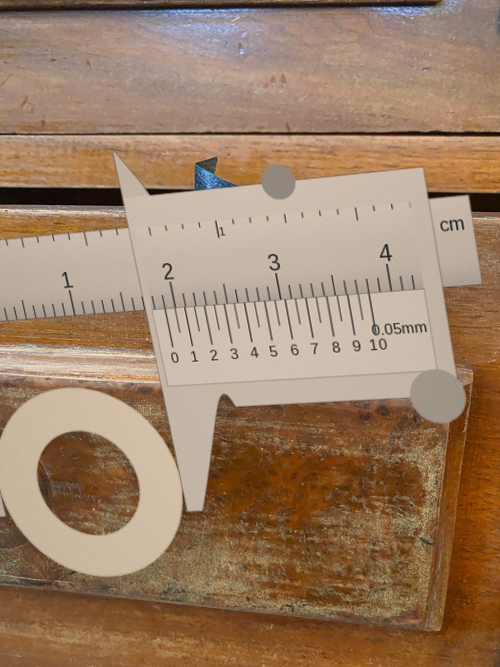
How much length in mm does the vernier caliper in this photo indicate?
19.0 mm
